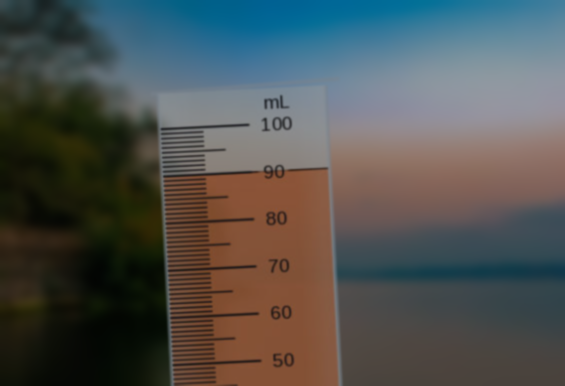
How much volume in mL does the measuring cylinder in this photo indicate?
90 mL
